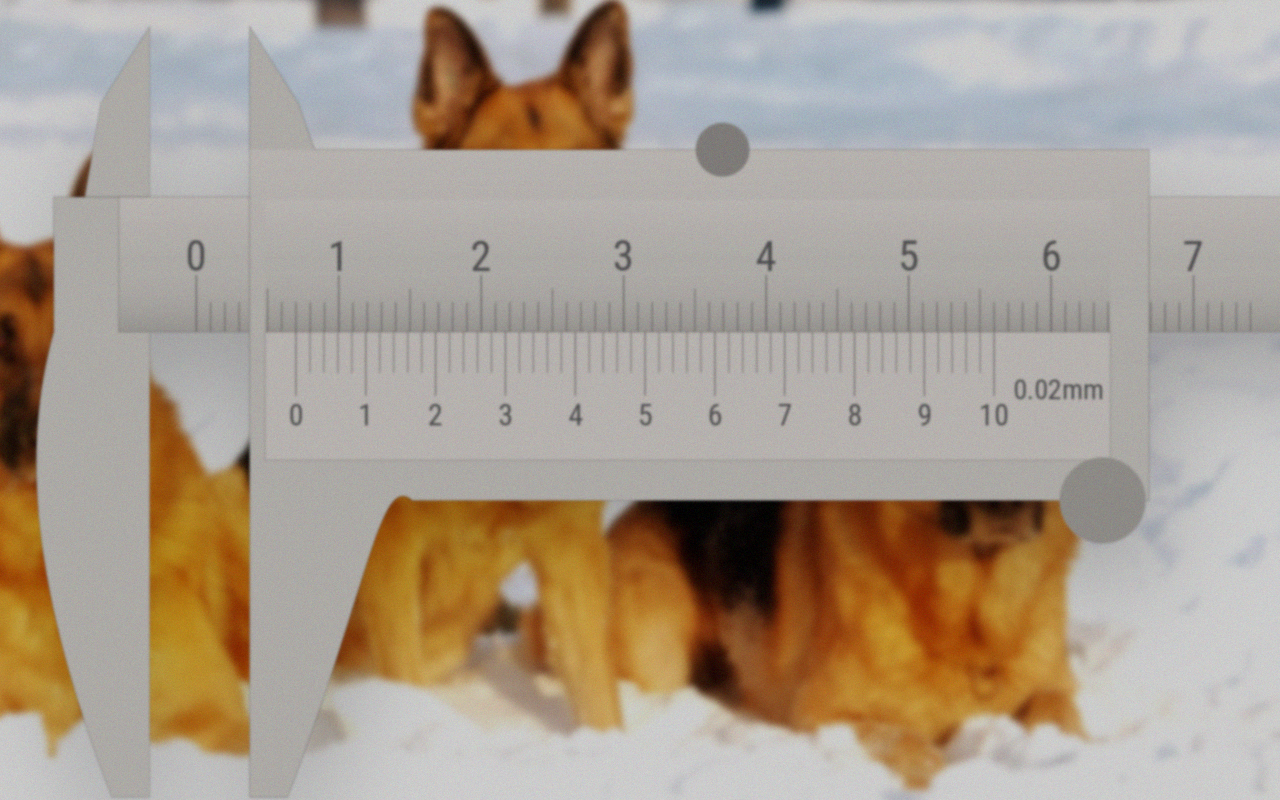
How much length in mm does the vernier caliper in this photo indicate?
7.0 mm
